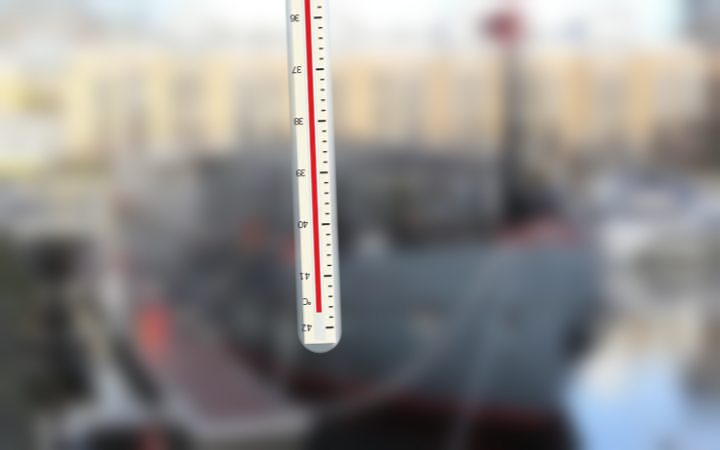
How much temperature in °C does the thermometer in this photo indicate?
41.7 °C
